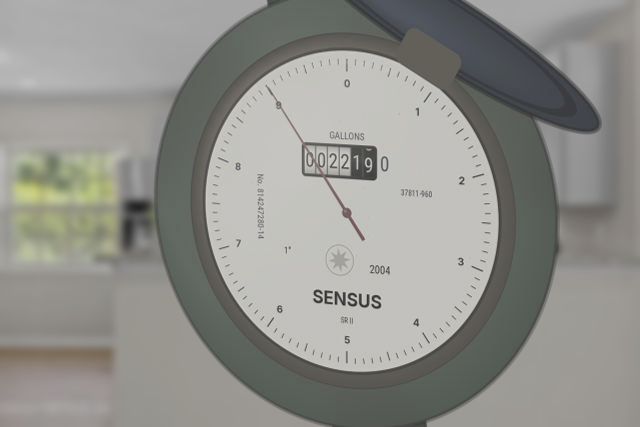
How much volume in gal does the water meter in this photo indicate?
22189.0 gal
